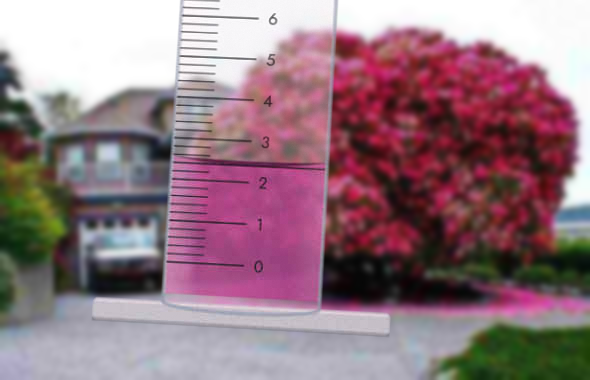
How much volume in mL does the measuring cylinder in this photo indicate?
2.4 mL
